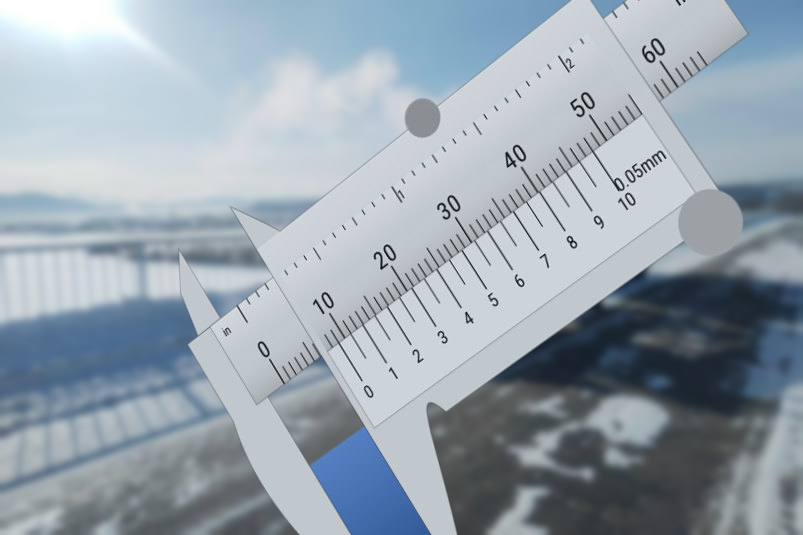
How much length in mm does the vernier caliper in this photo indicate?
9.0 mm
